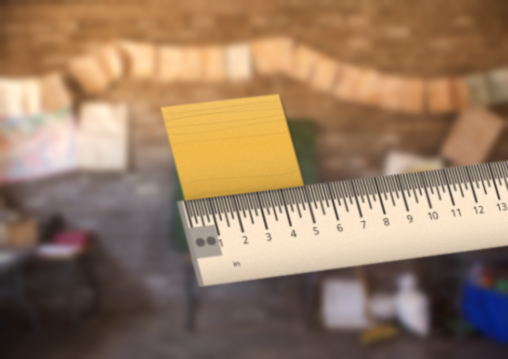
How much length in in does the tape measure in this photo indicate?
5 in
